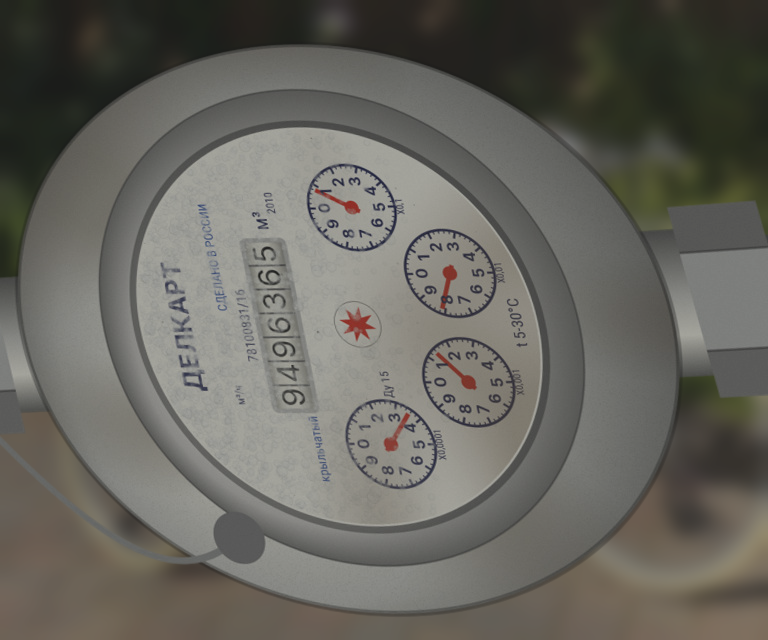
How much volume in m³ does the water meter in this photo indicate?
9496365.0813 m³
